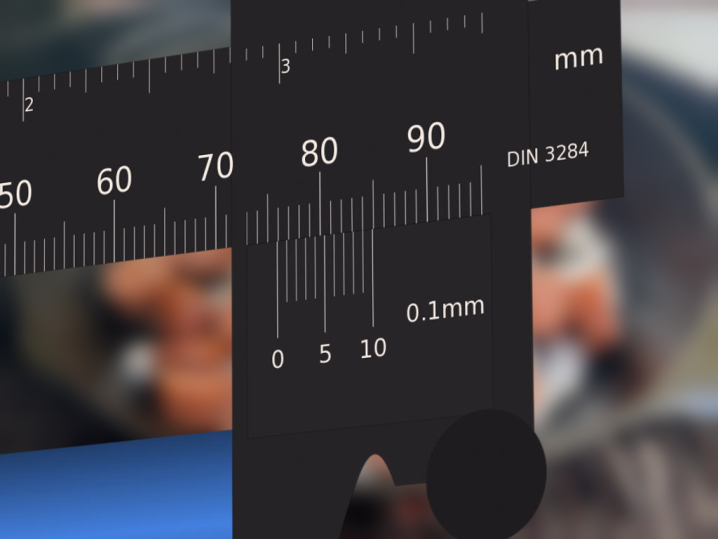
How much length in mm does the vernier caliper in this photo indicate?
75.9 mm
